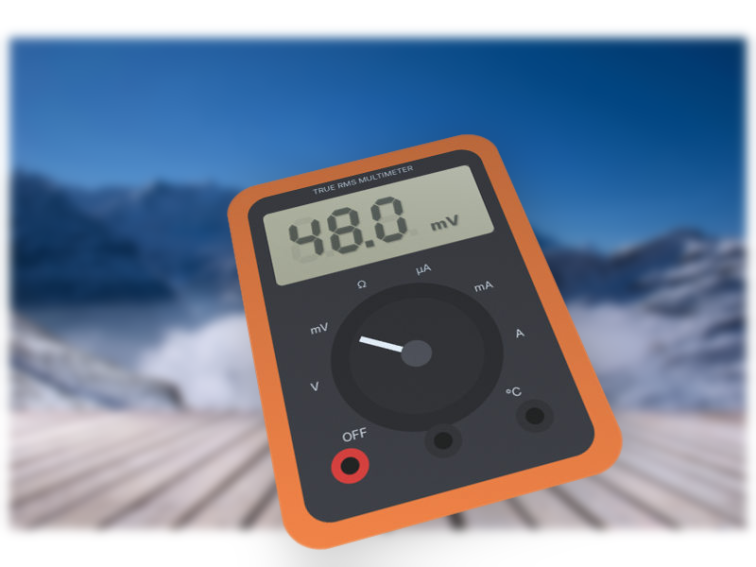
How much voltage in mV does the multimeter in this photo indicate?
48.0 mV
